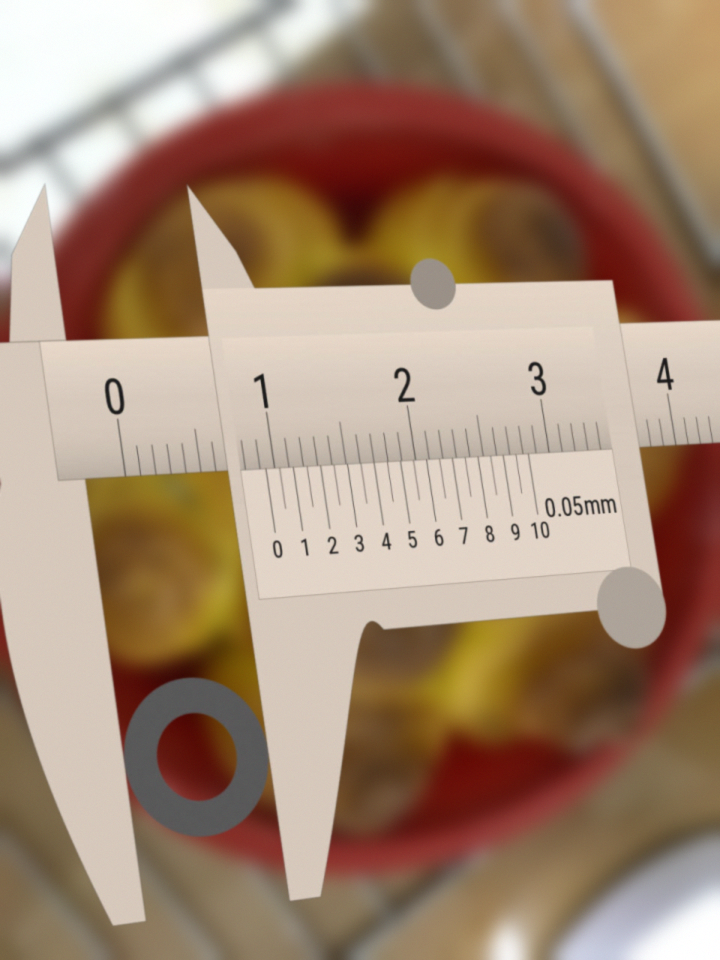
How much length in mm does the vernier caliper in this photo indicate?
9.4 mm
